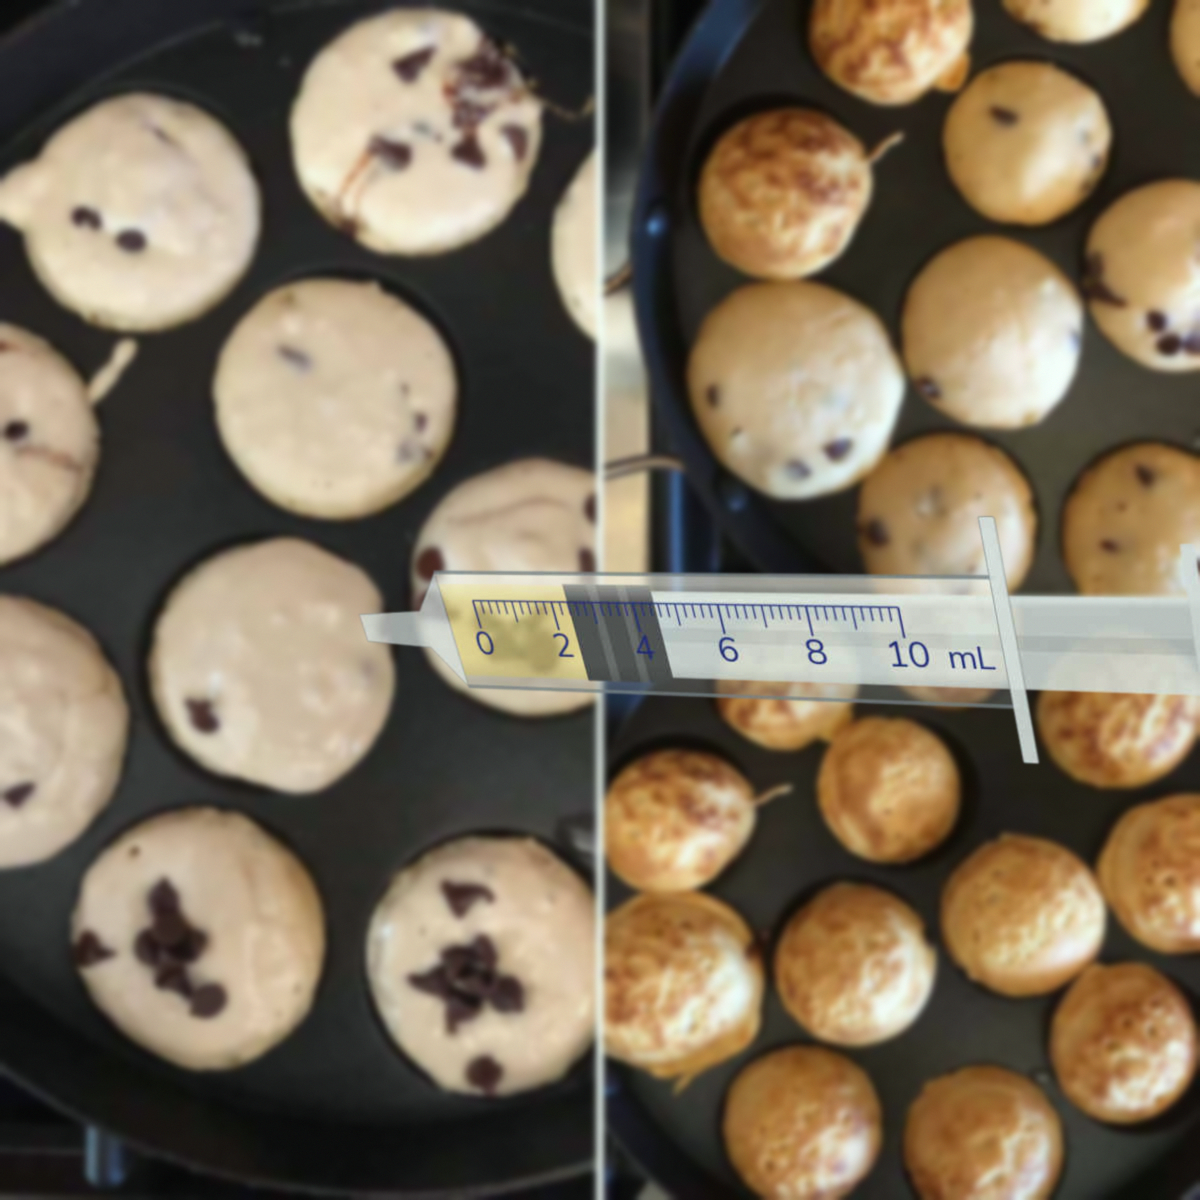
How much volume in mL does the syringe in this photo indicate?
2.4 mL
